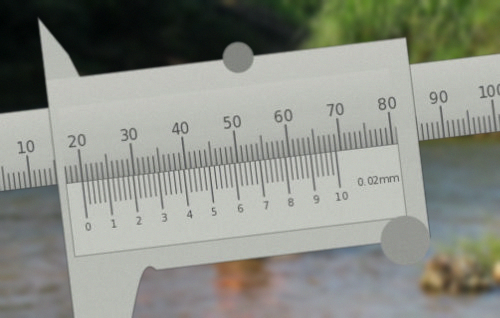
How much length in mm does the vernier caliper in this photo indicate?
20.0 mm
